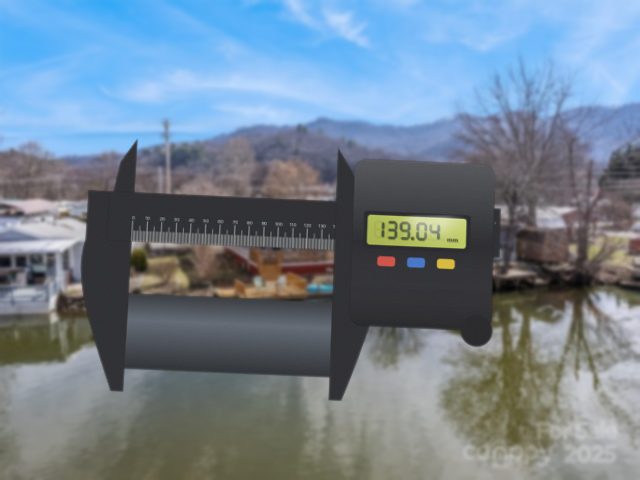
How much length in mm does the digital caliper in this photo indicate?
139.04 mm
